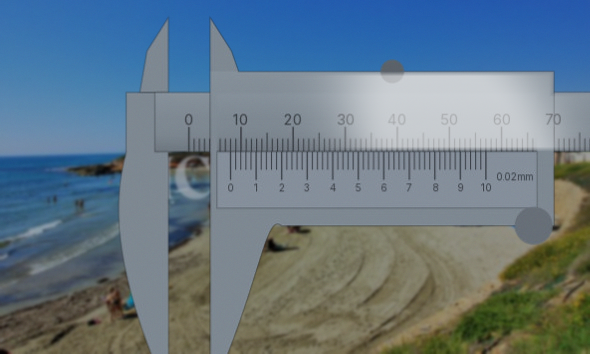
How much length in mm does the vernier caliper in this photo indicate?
8.0 mm
